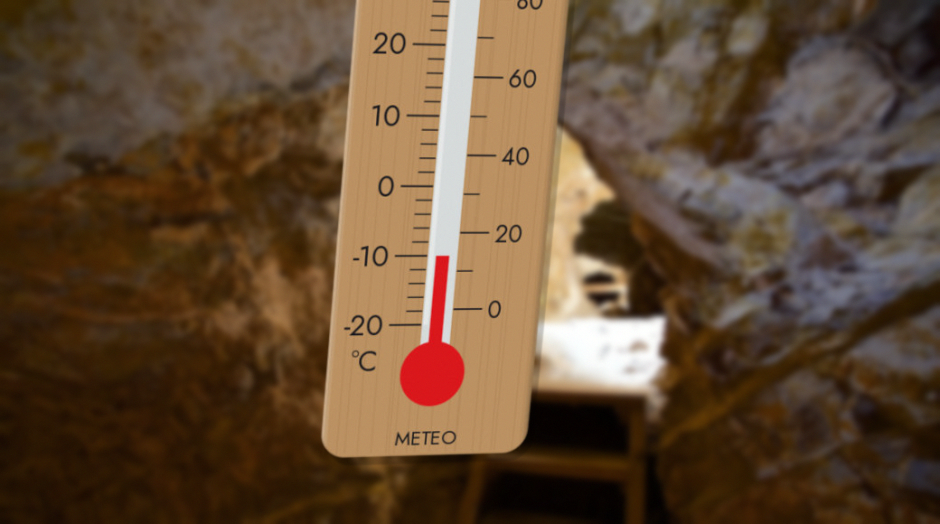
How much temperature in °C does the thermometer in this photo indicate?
-10 °C
